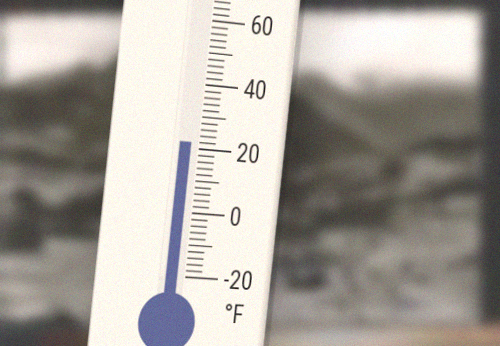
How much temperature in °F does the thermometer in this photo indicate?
22 °F
